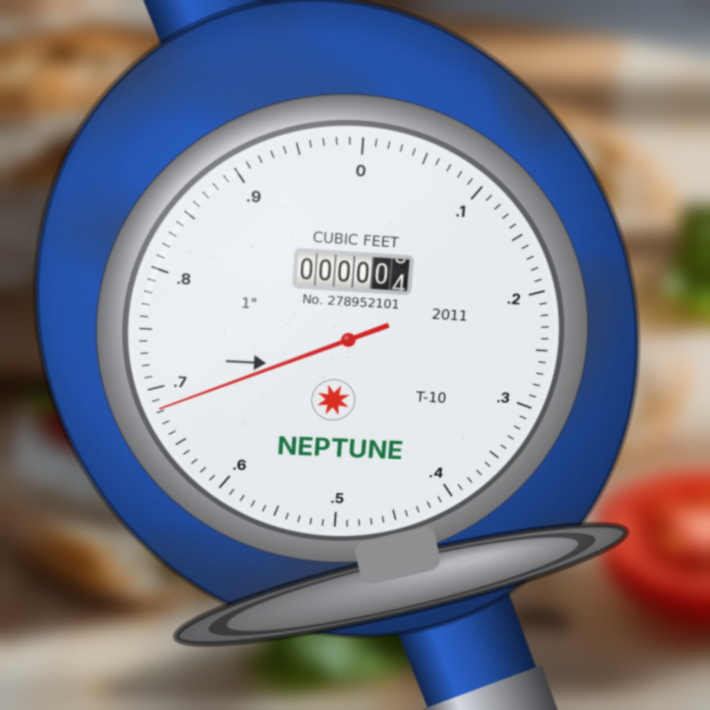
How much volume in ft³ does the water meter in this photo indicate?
3.68 ft³
